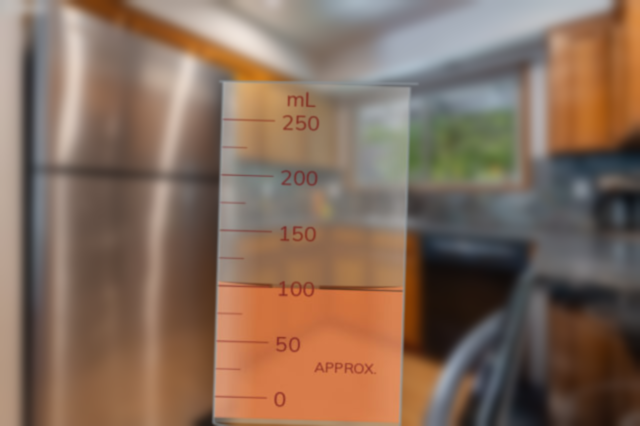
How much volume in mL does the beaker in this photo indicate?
100 mL
